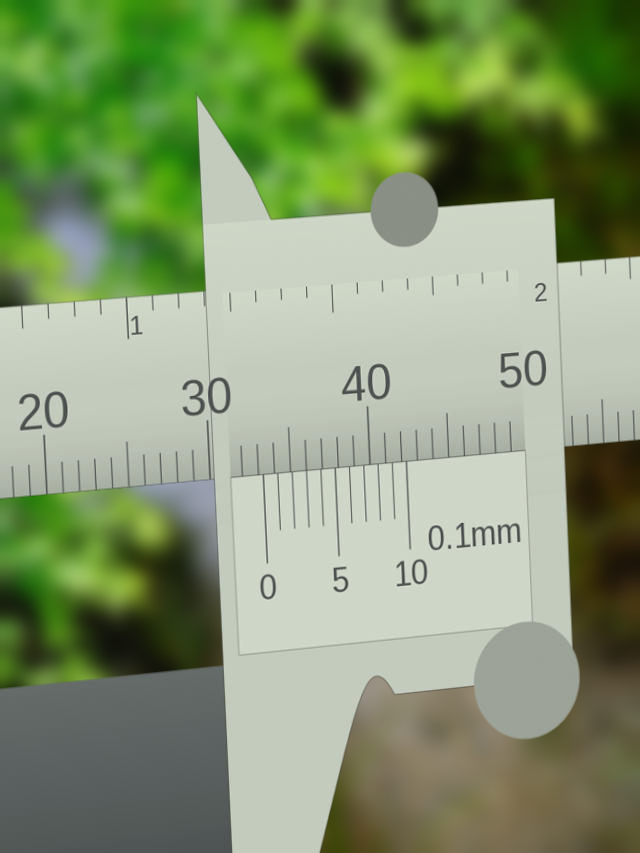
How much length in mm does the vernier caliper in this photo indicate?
33.3 mm
